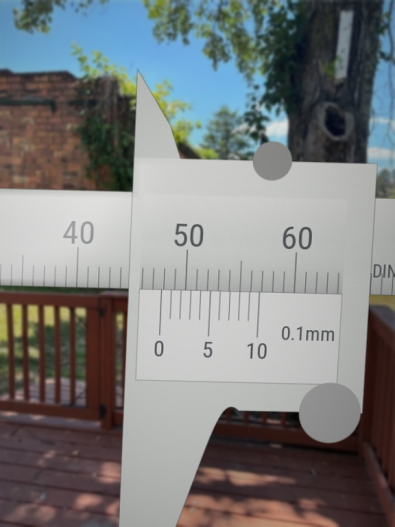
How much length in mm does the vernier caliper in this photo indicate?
47.8 mm
